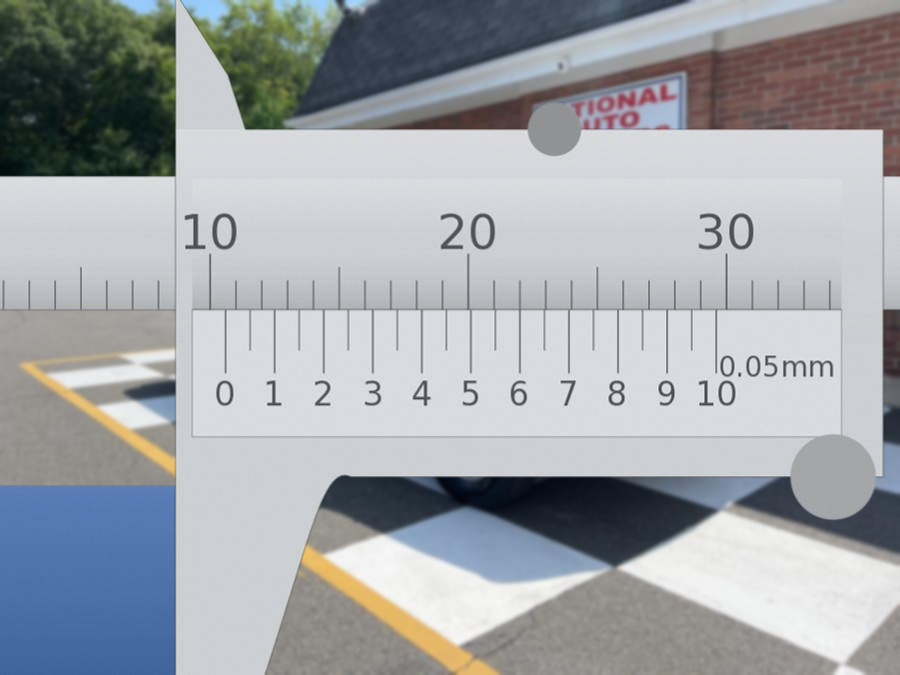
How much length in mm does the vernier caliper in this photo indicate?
10.60 mm
